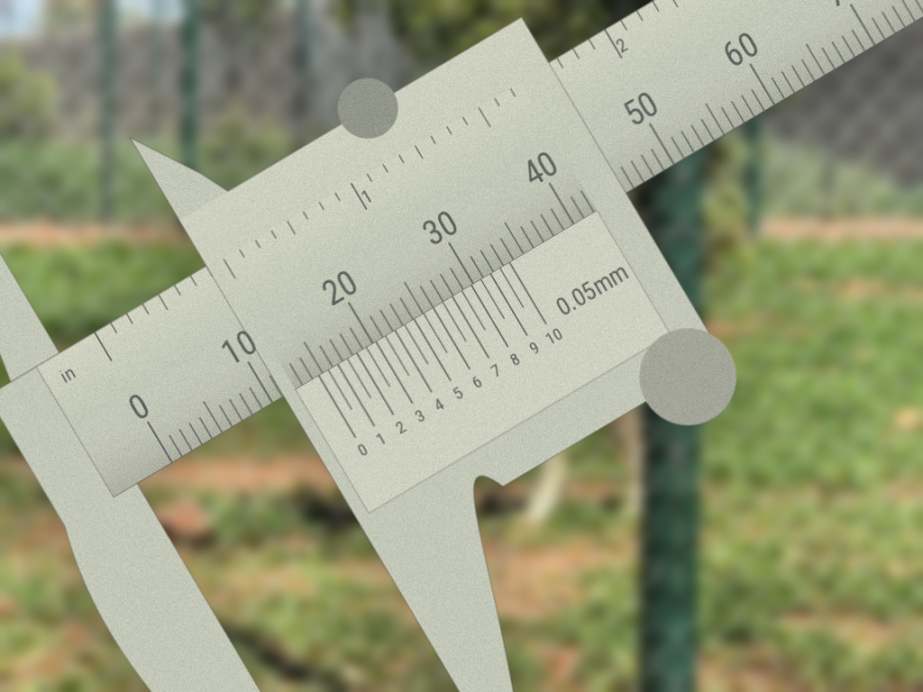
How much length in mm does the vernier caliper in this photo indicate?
14.6 mm
